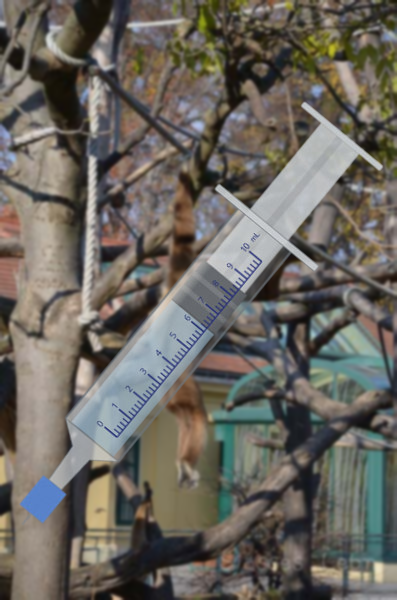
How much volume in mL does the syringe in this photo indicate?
6.2 mL
